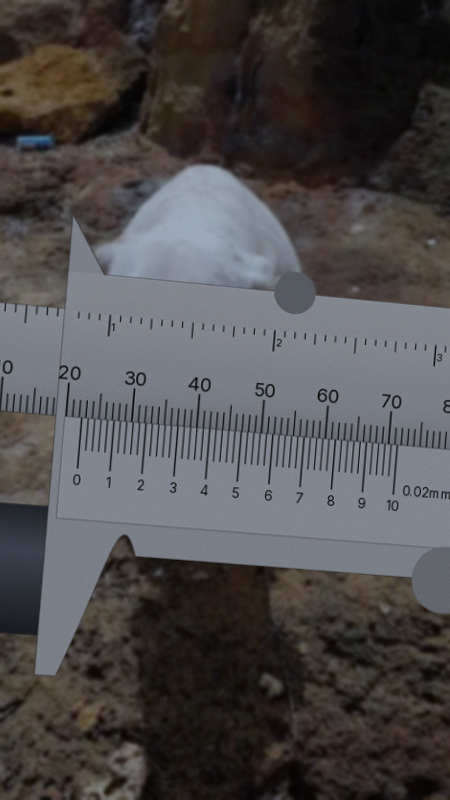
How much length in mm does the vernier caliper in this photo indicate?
22.4 mm
